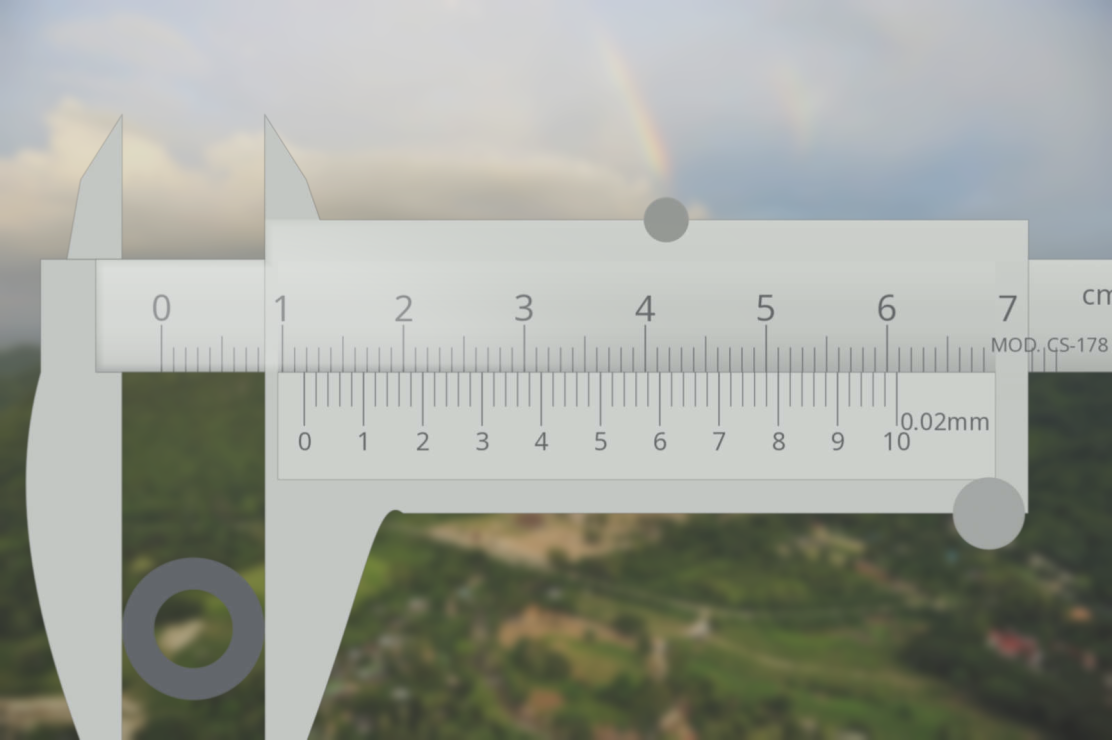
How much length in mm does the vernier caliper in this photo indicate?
11.8 mm
